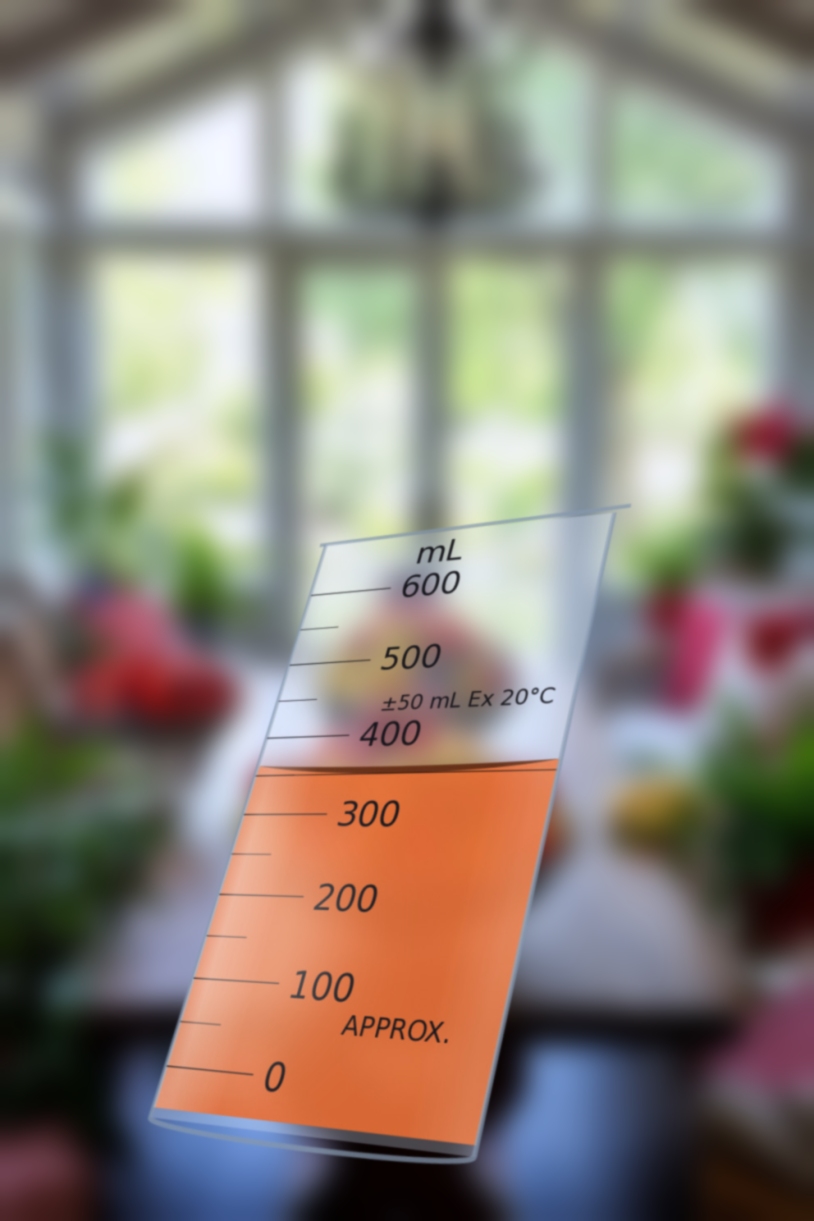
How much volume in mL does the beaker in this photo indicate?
350 mL
